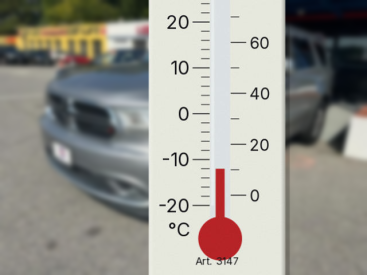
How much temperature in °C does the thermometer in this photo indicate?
-12 °C
